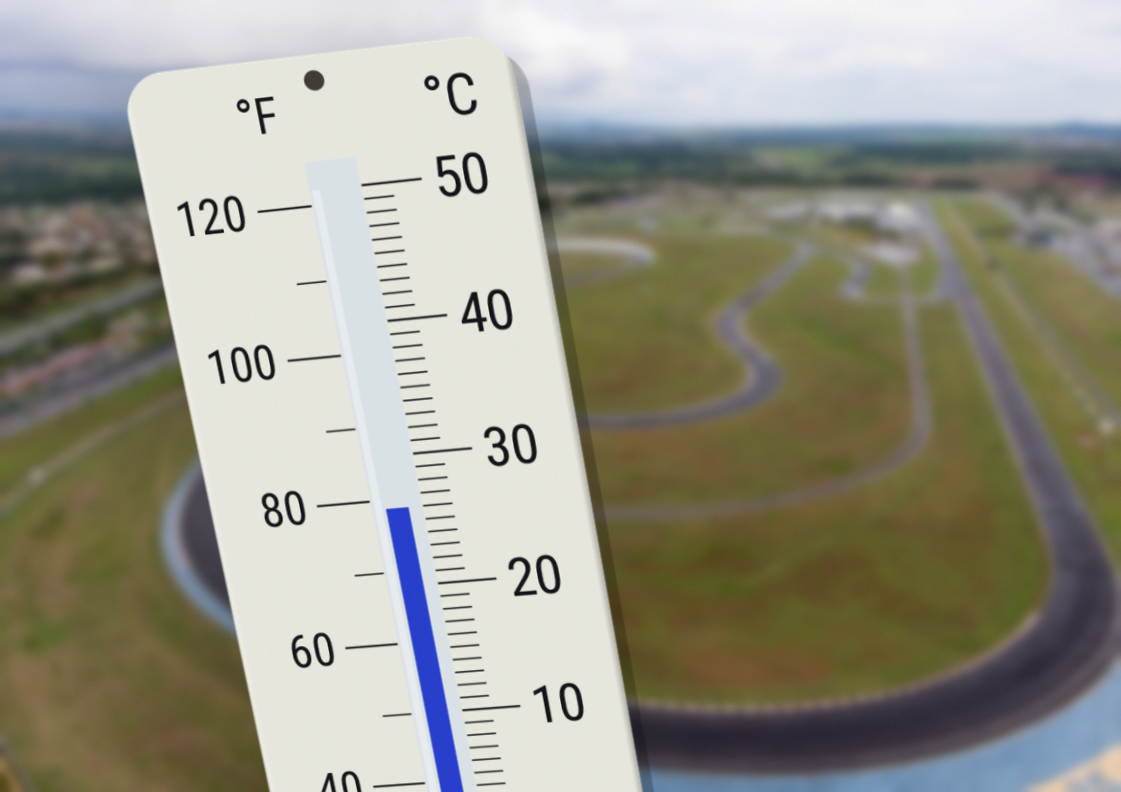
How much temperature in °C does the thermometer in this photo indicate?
26 °C
